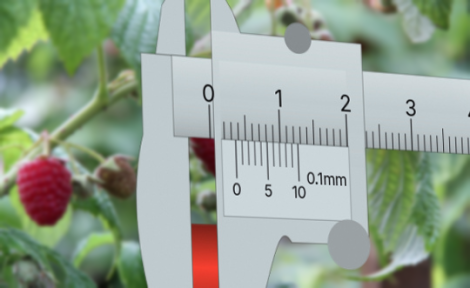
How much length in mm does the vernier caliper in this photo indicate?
3.6 mm
